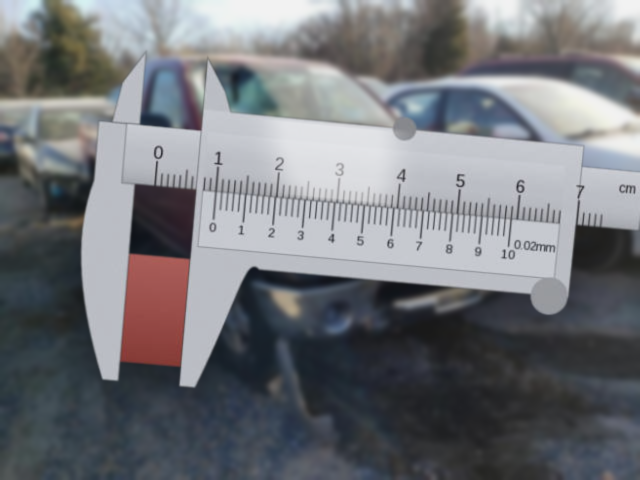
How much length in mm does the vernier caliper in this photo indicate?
10.0 mm
